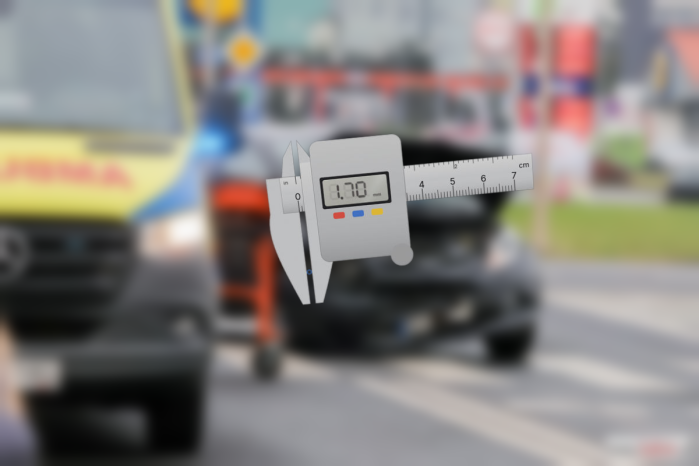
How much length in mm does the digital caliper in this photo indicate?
1.70 mm
